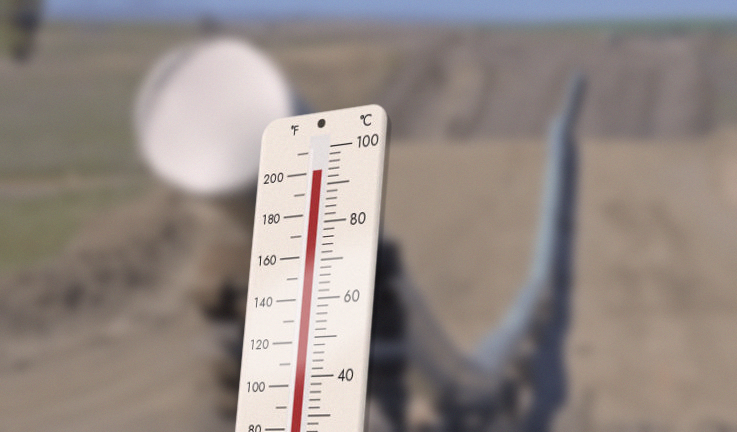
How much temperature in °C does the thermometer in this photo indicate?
94 °C
